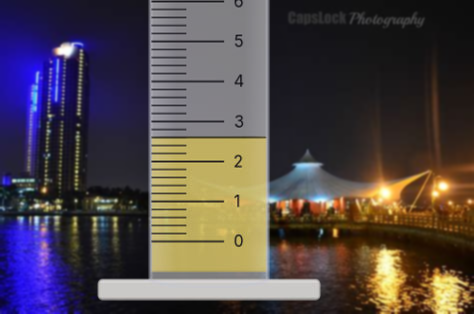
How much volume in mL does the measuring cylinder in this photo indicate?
2.6 mL
